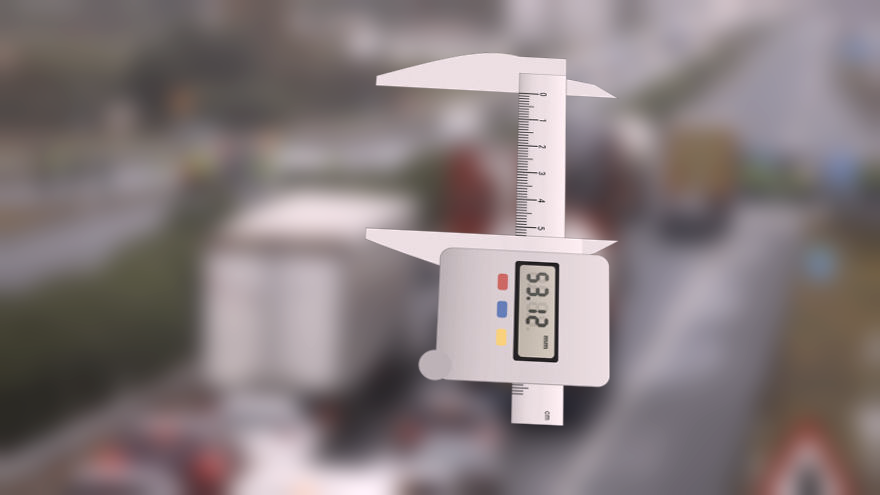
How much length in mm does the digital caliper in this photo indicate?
53.12 mm
